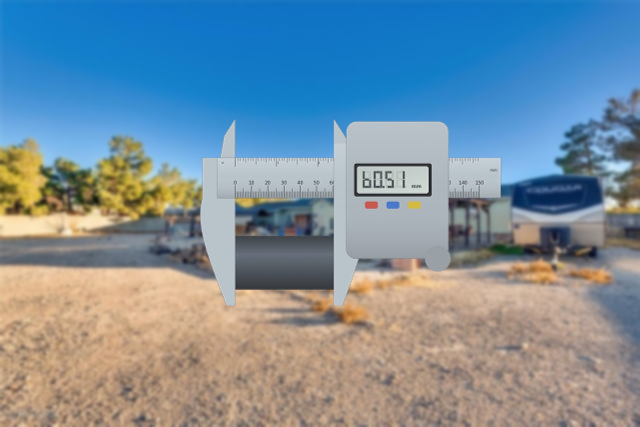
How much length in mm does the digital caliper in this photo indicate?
60.51 mm
